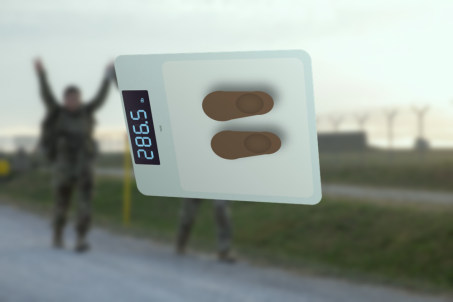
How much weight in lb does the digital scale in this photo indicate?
286.5 lb
